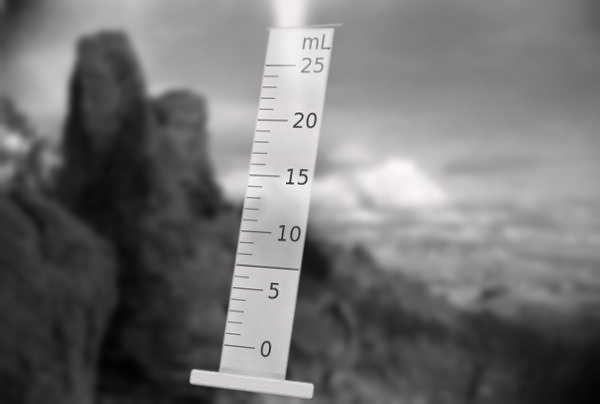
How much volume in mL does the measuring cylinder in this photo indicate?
7 mL
